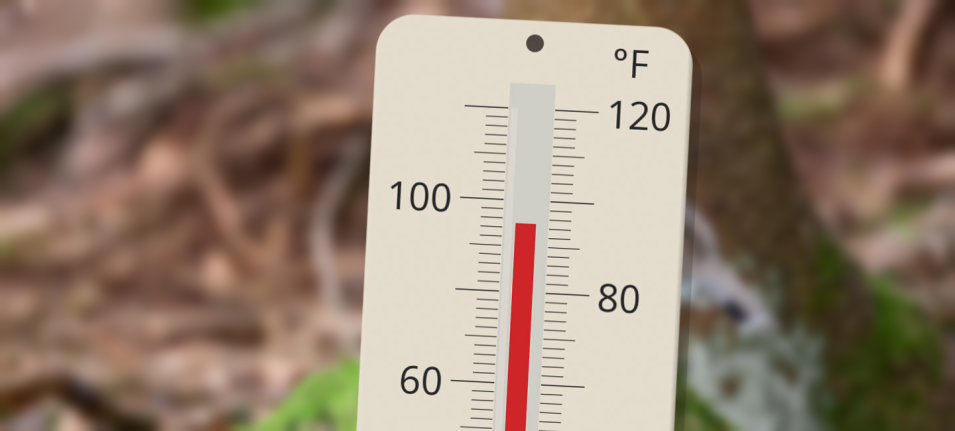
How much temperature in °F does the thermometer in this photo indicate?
95 °F
